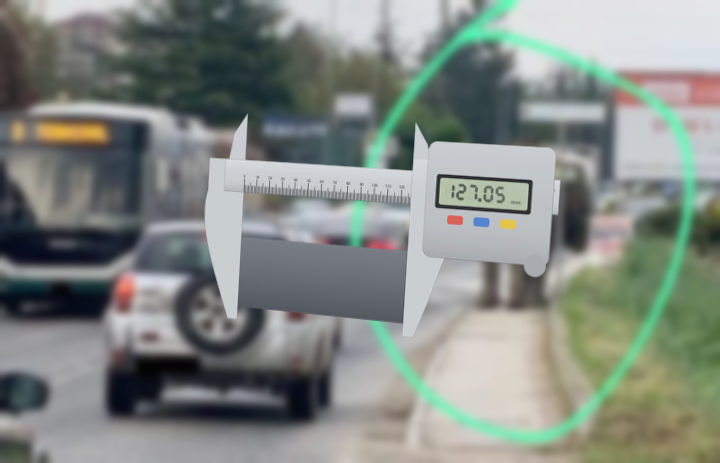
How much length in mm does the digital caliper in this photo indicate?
127.05 mm
